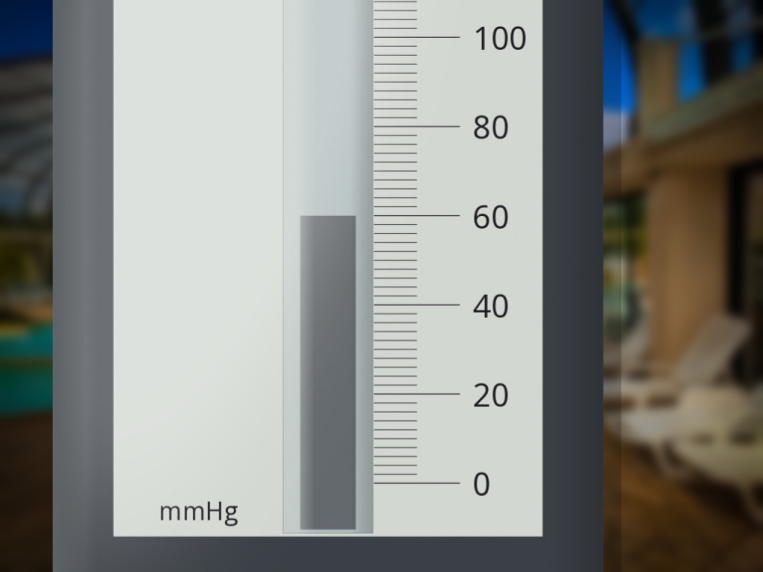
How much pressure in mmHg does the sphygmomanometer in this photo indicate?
60 mmHg
